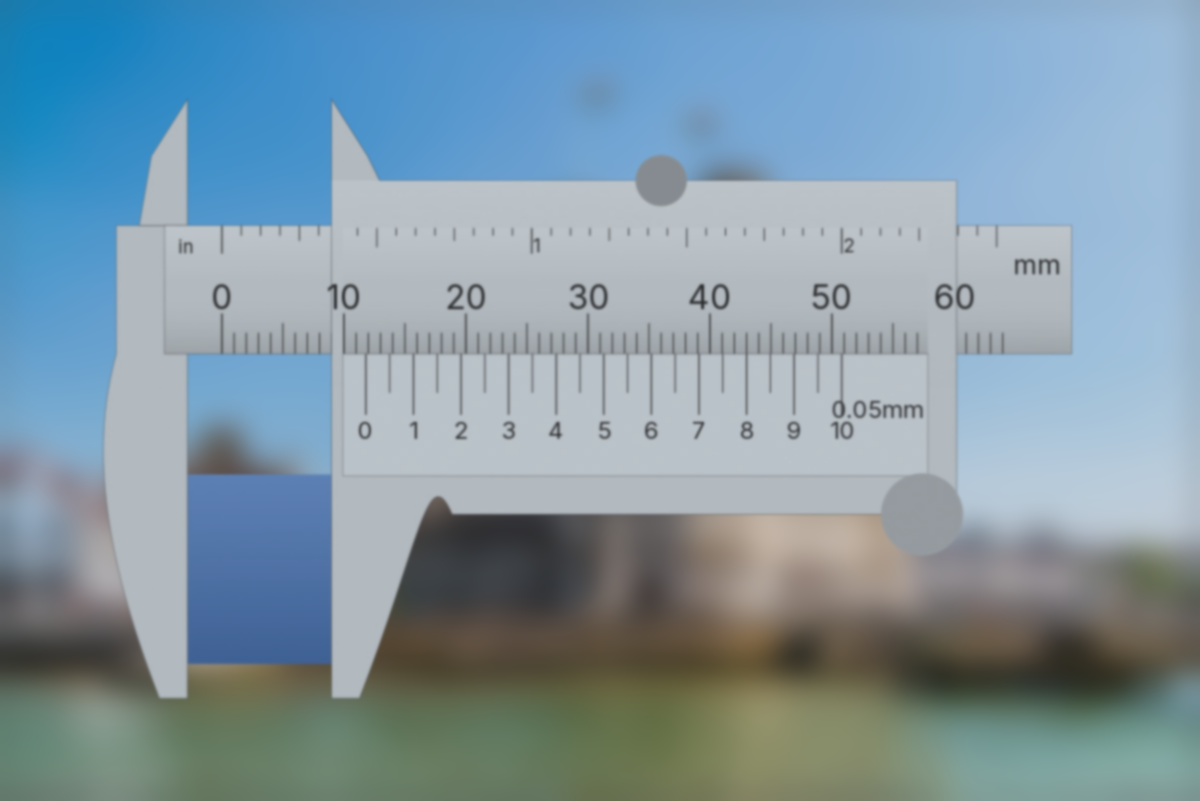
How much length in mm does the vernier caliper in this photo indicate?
11.8 mm
